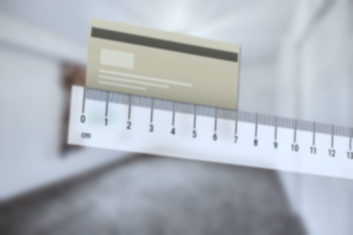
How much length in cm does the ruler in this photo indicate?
7 cm
